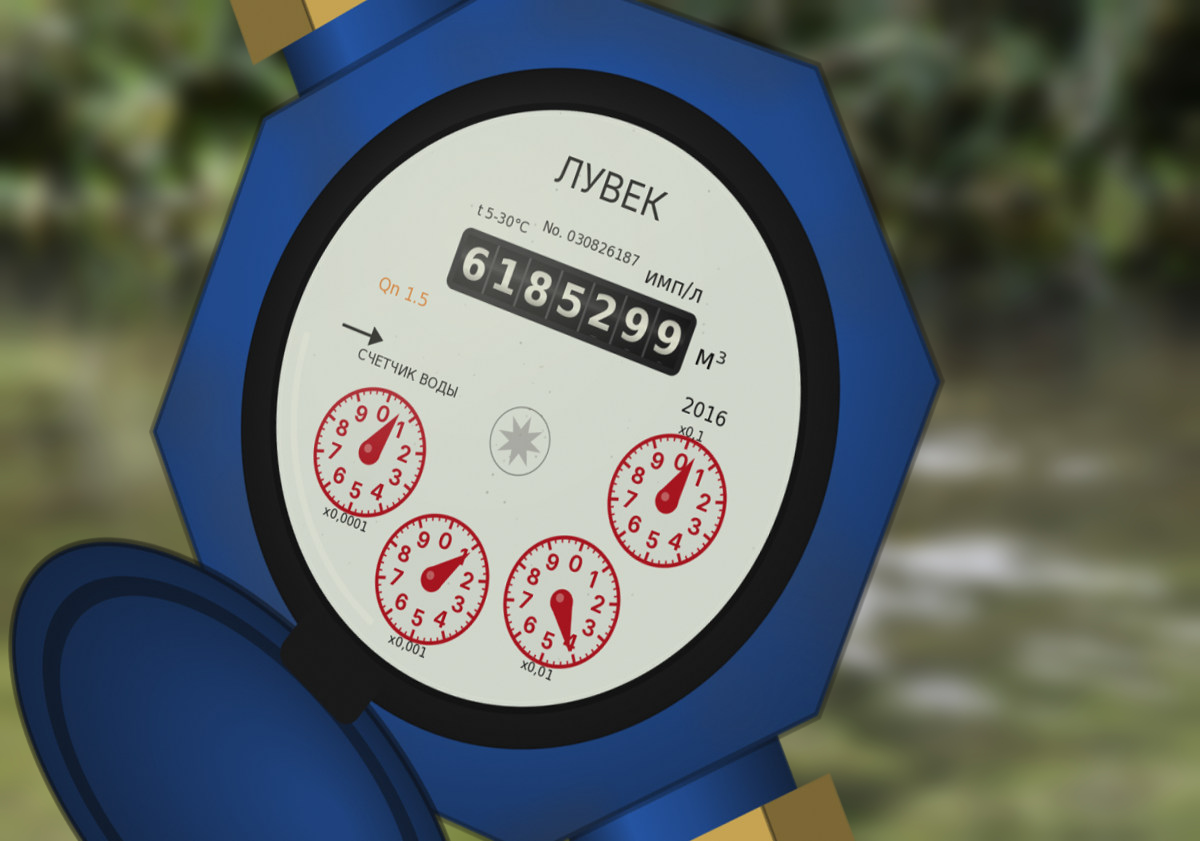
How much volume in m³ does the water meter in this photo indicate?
6185299.0410 m³
